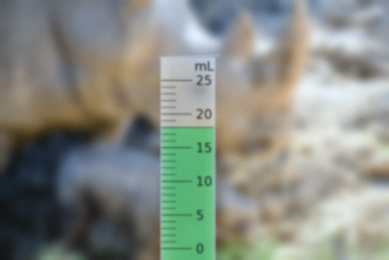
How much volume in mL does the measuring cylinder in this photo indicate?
18 mL
